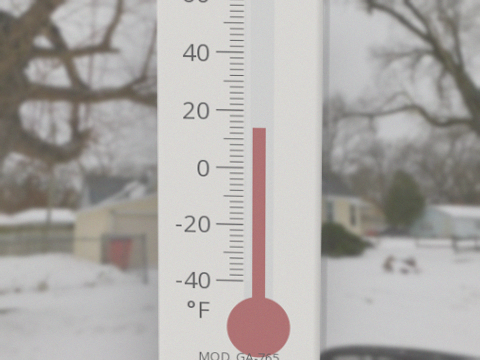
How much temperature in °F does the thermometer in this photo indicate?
14 °F
